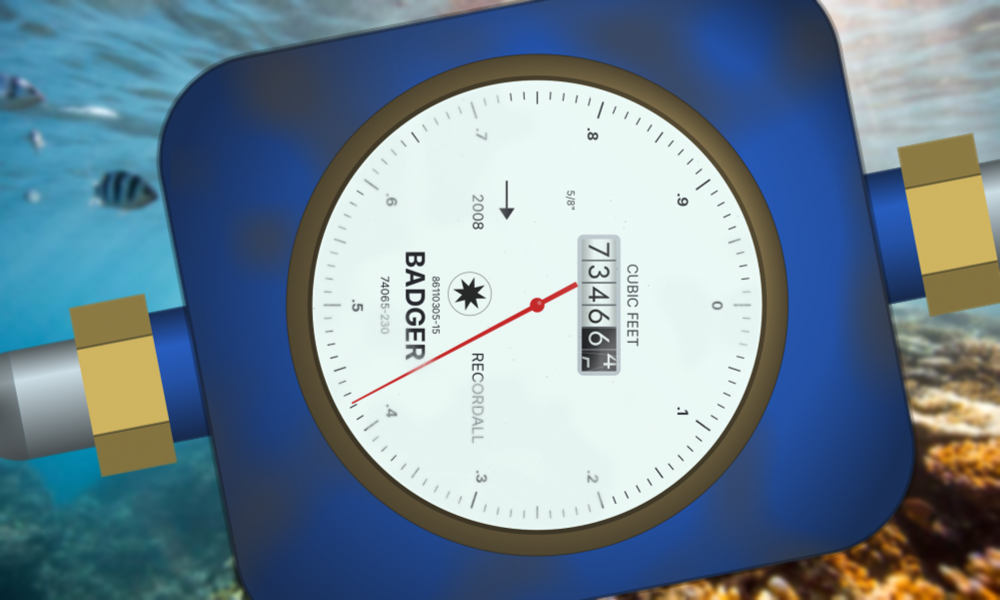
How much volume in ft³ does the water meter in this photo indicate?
734664.42 ft³
